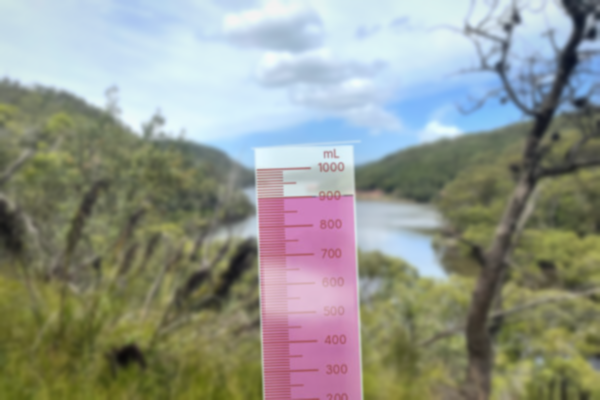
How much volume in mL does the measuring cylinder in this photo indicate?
900 mL
